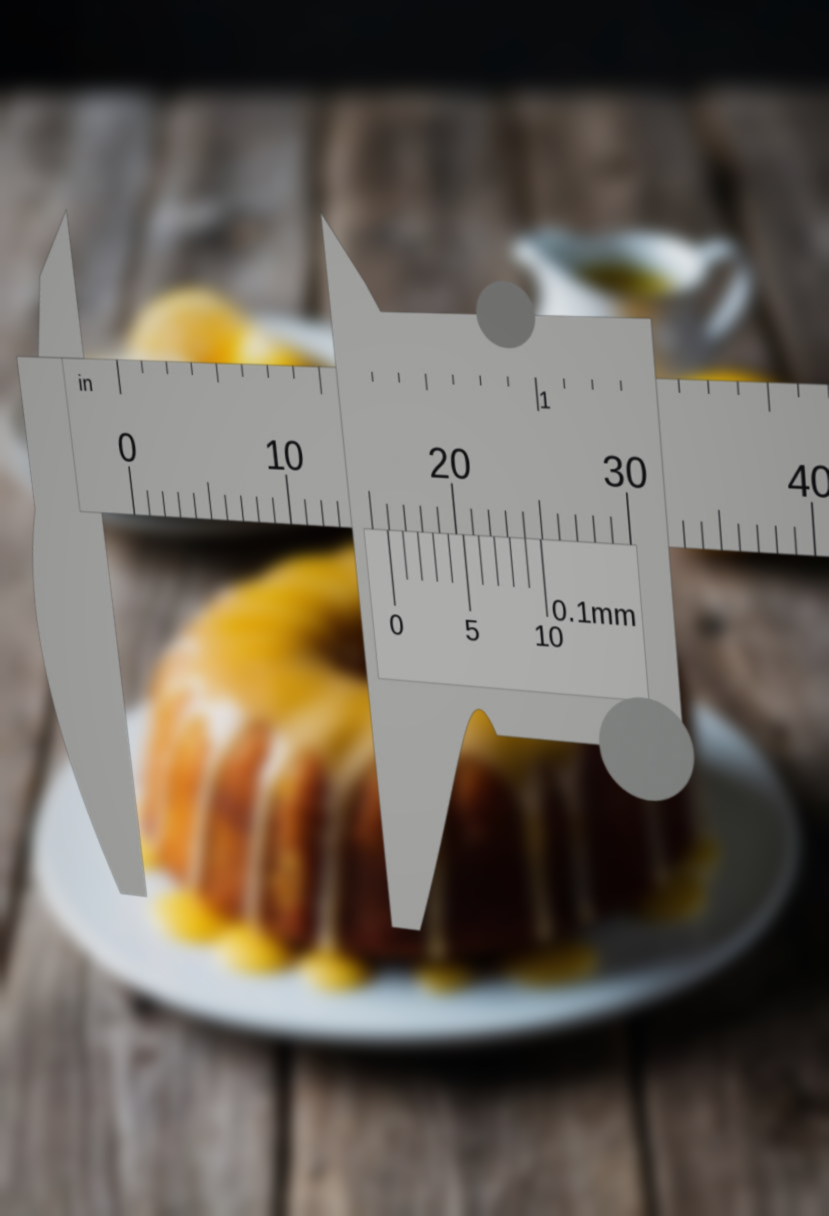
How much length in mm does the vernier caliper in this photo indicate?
15.9 mm
